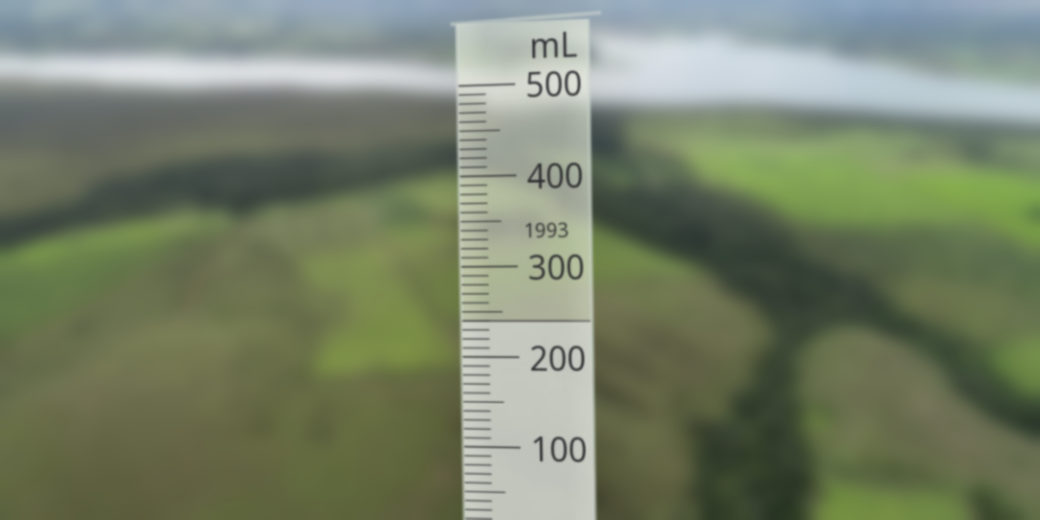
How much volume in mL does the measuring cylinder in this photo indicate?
240 mL
